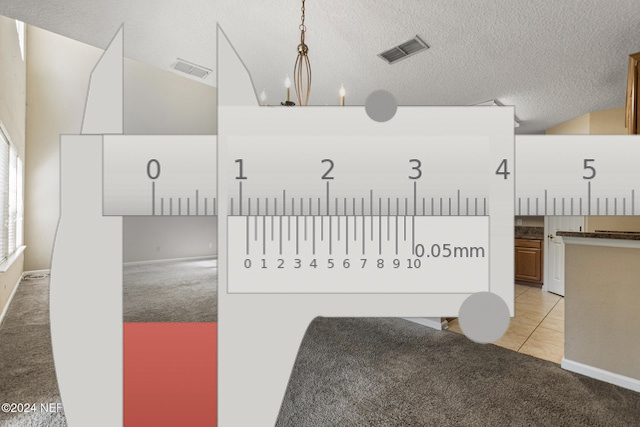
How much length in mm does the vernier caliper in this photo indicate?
10.8 mm
